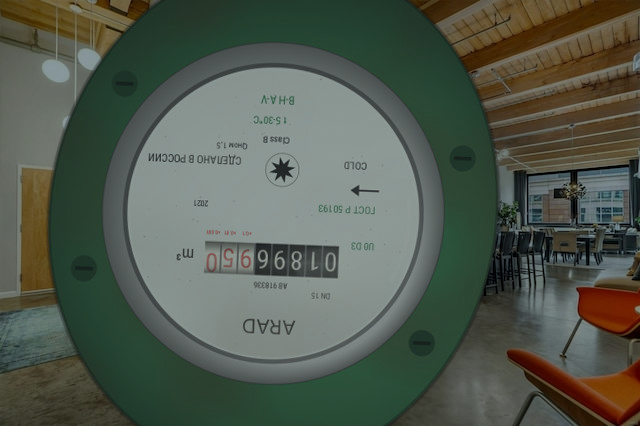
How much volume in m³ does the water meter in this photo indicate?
1896.950 m³
